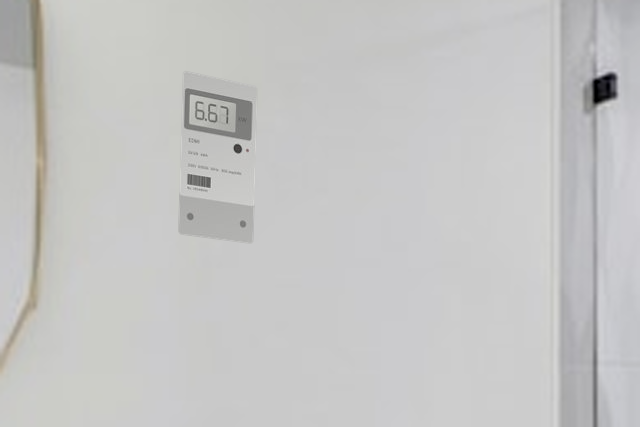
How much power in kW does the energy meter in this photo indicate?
6.67 kW
